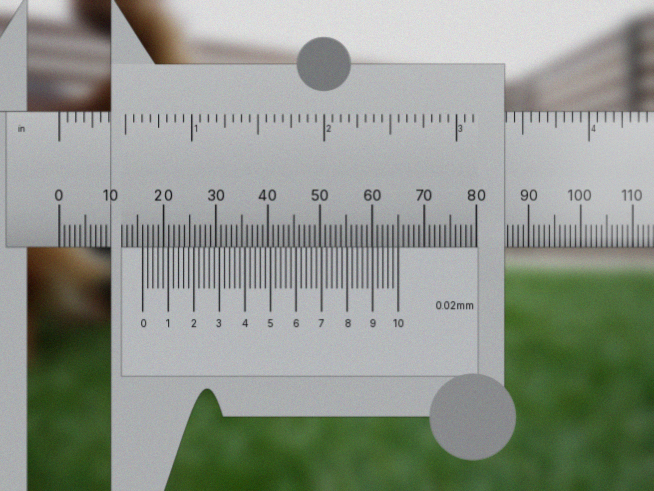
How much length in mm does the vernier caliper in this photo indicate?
16.0 mm
